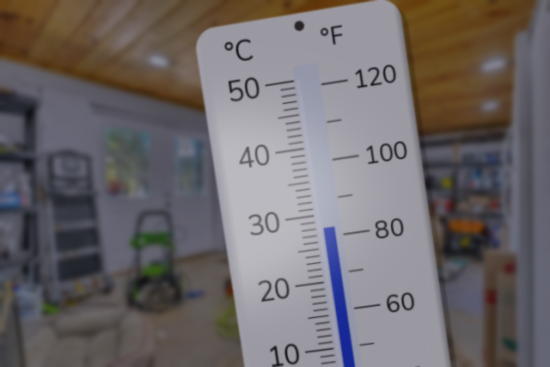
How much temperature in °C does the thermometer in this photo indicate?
28 °C
